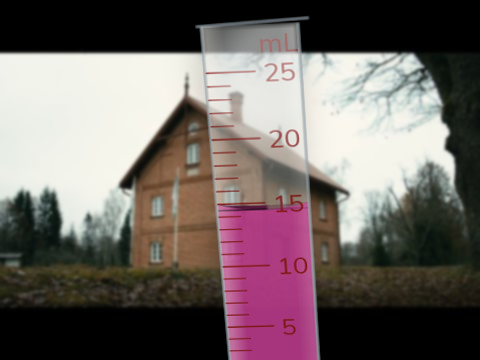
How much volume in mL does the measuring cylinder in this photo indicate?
14.5 mL
